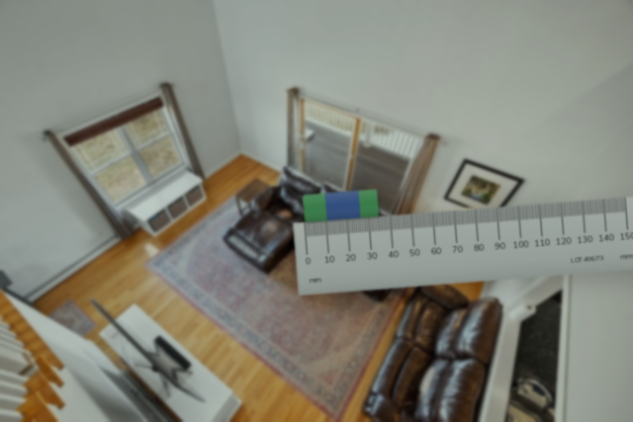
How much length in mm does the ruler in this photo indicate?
35 mm
